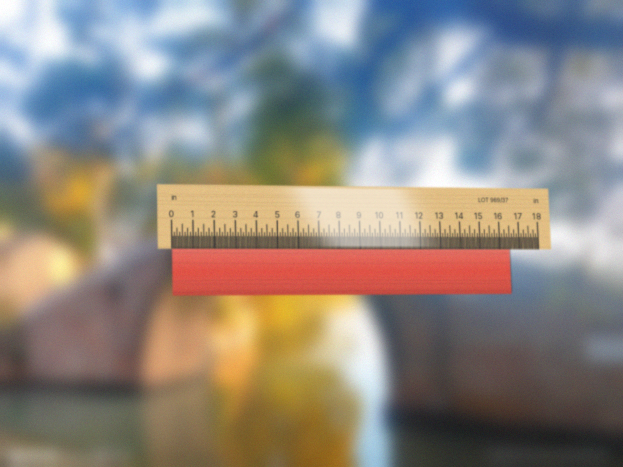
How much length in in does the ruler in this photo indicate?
16.5 in
